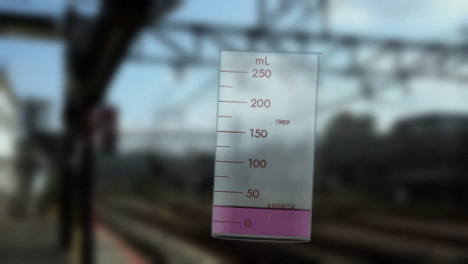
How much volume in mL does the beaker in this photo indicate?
25 mL
